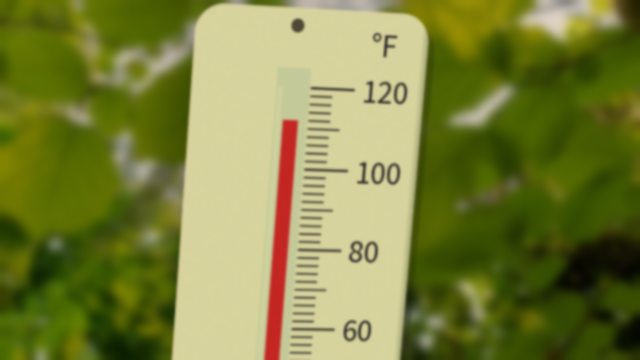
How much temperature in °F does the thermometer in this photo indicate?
112 °F
